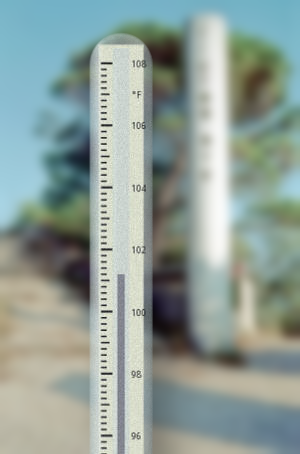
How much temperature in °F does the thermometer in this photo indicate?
101.2 °F
